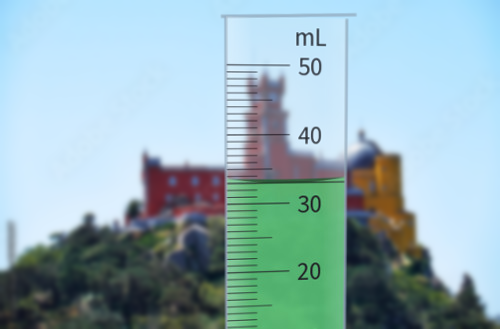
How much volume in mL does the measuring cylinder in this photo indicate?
33 mL
